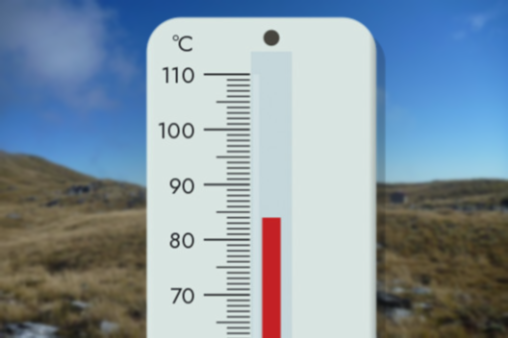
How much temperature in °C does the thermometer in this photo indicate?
84 °C
